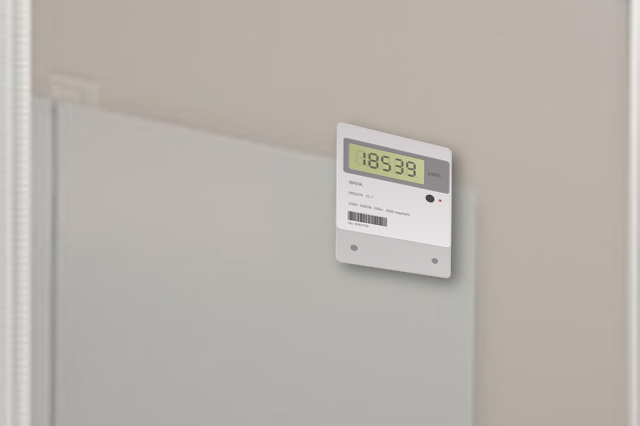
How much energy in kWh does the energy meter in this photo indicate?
18539 kWh
